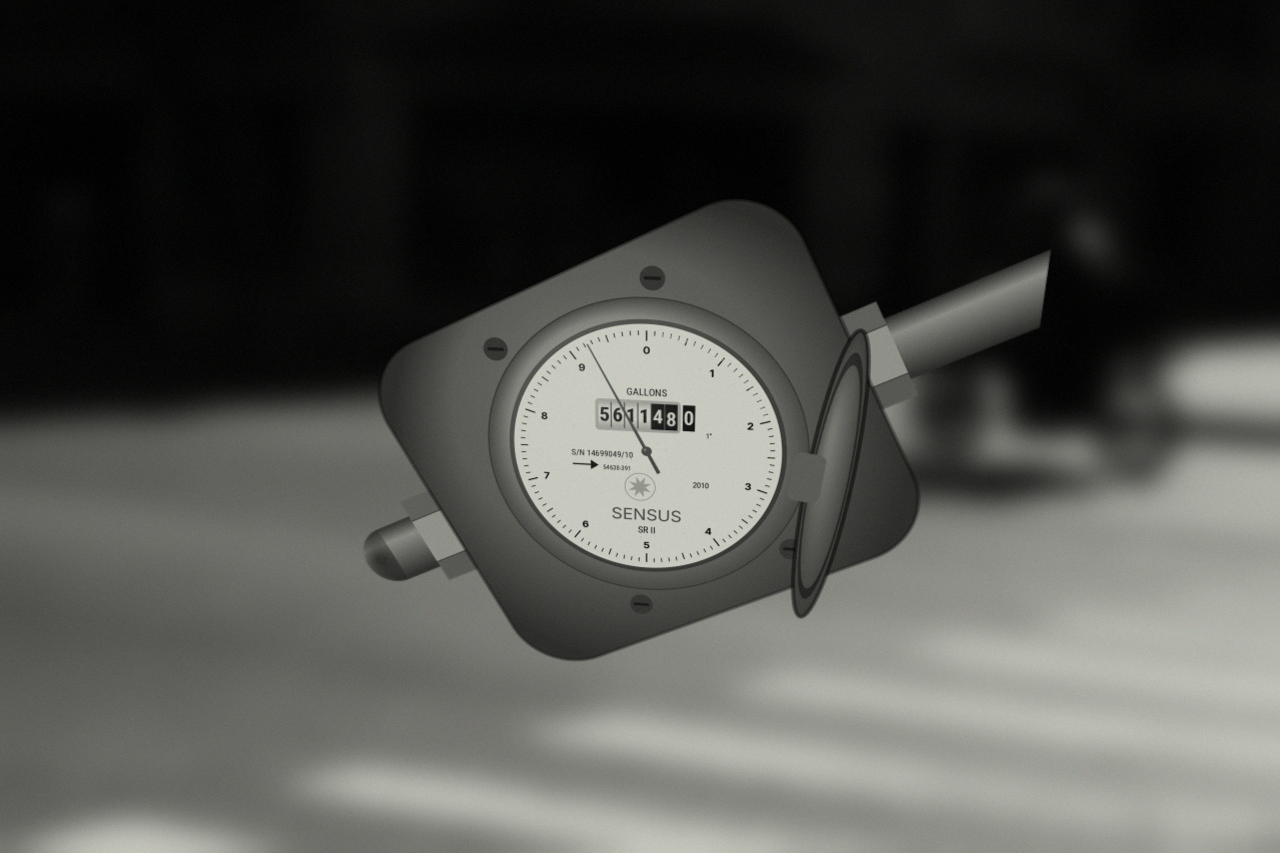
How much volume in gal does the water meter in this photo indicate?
5611479.2 gal
